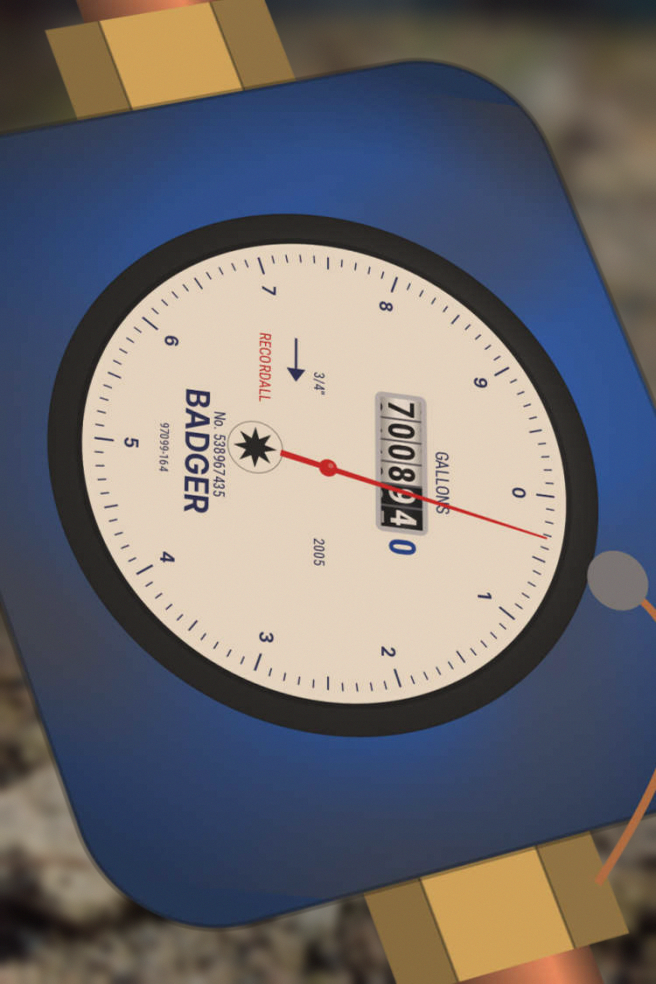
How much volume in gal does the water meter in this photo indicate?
7008940.3 gal
